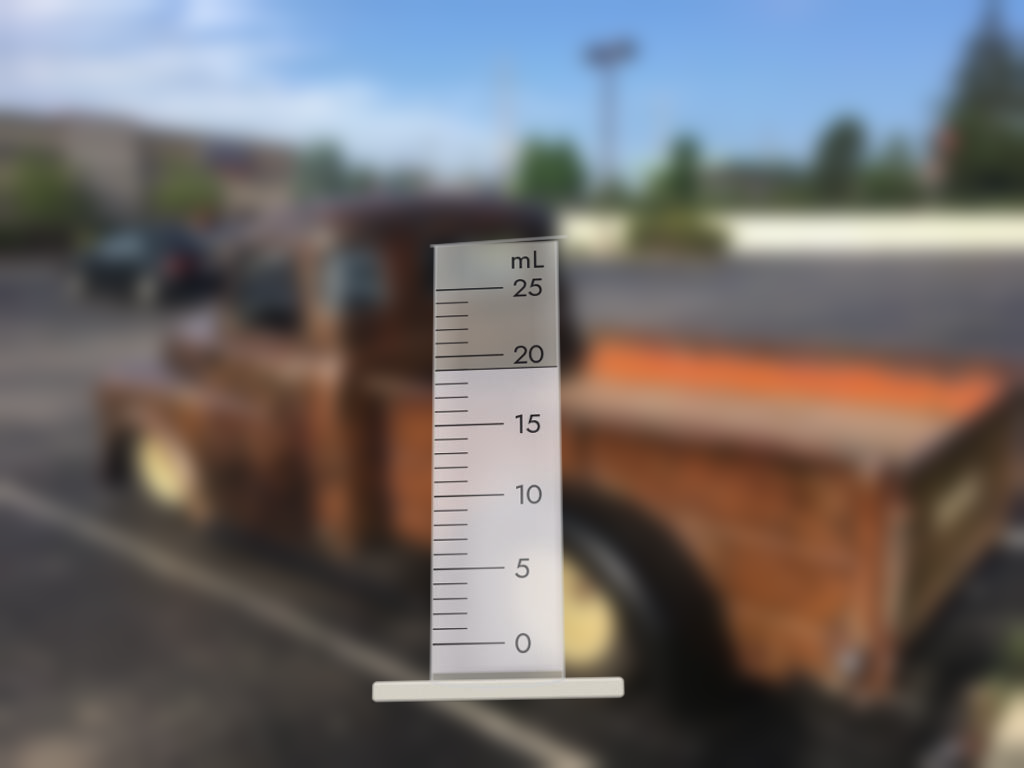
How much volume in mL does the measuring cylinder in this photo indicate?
19 mL
